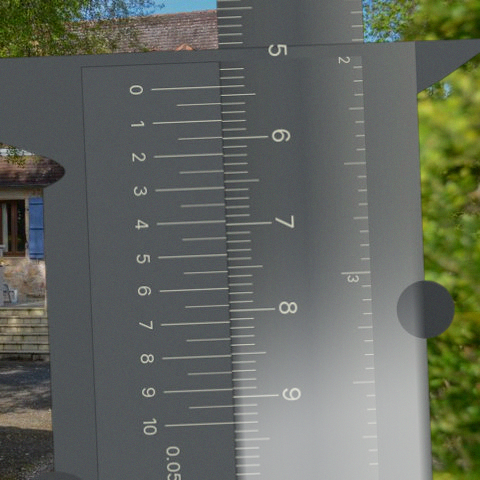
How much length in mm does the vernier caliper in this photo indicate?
54.0 mm
